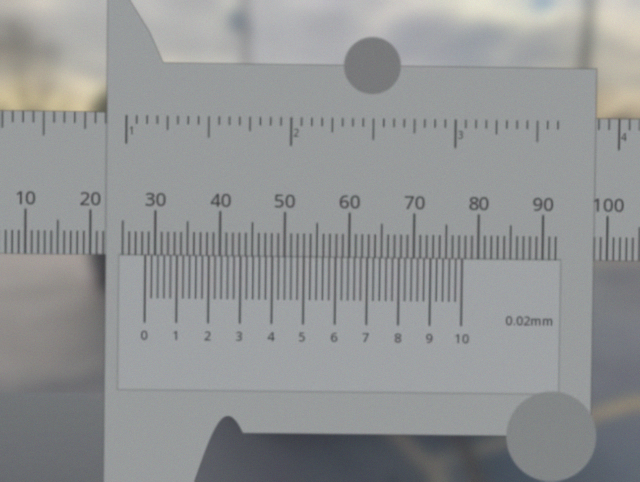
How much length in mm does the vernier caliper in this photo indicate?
28.5 mm
